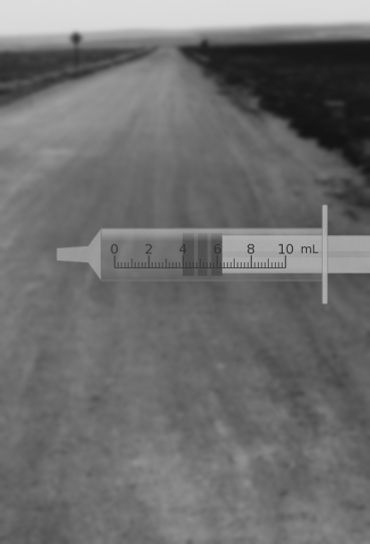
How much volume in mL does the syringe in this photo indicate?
4 mL
